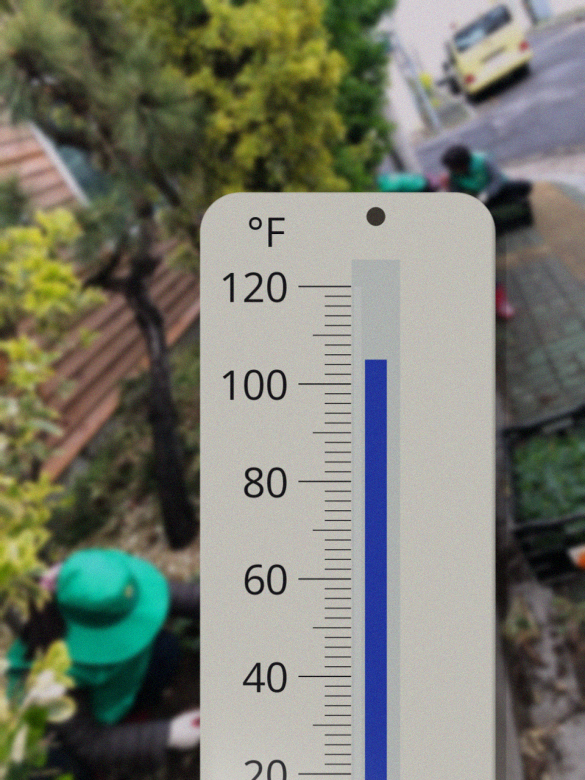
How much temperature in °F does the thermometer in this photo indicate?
105 °F
